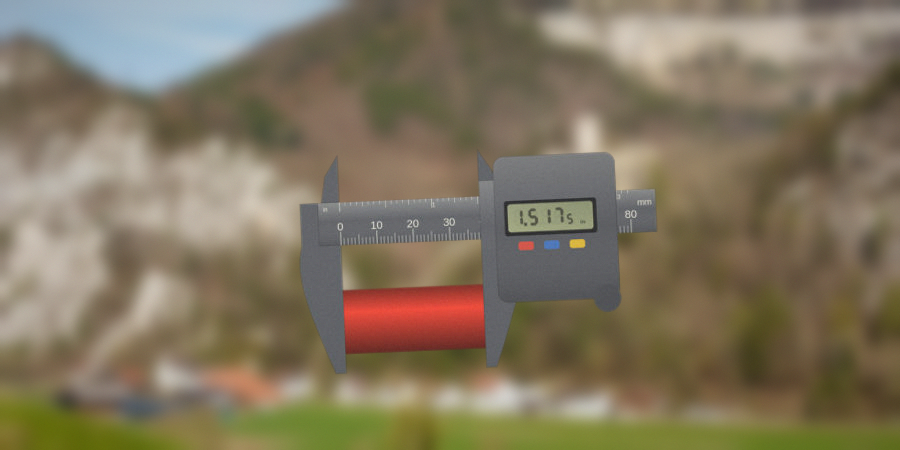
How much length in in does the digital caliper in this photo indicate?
1.5175 in
